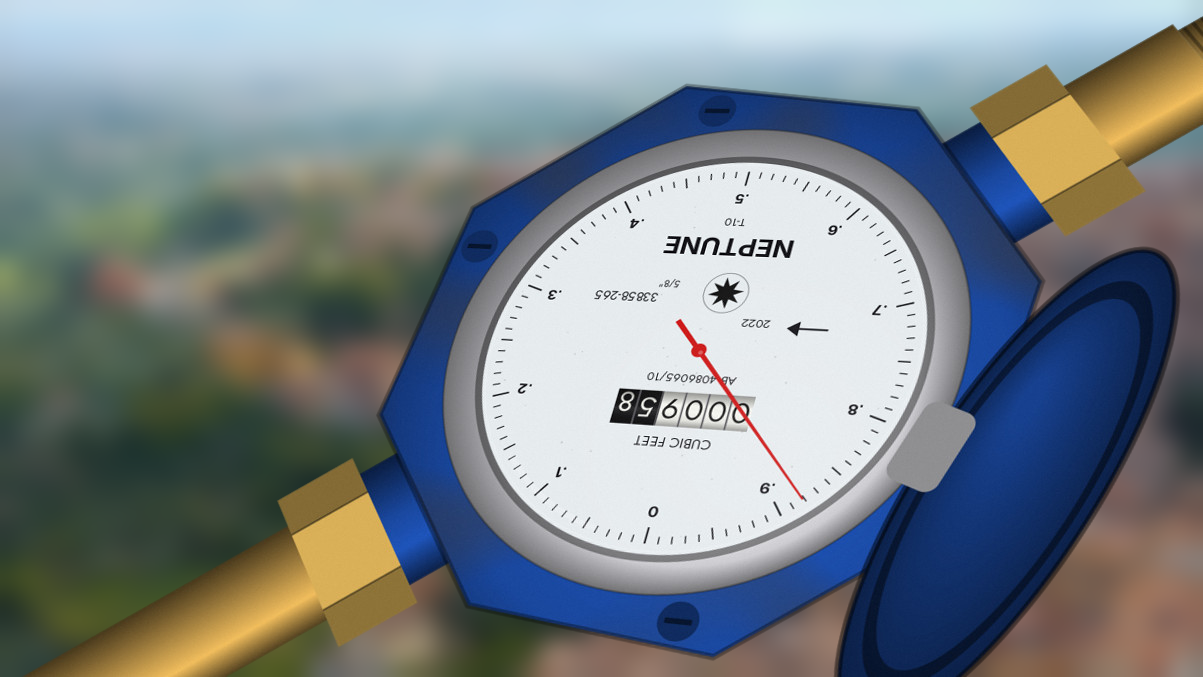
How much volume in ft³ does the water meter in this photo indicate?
957.88 ft³
